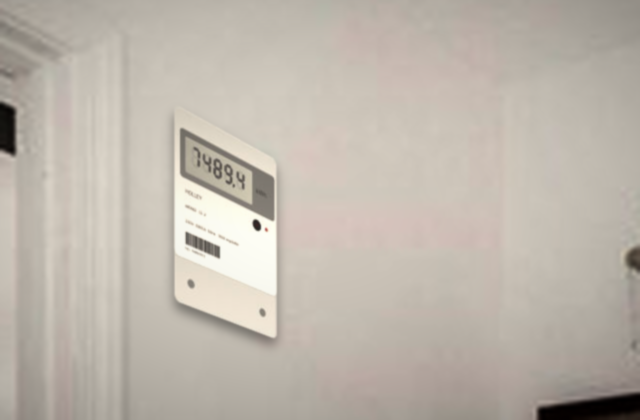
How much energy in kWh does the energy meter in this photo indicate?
7489.4 kWh
